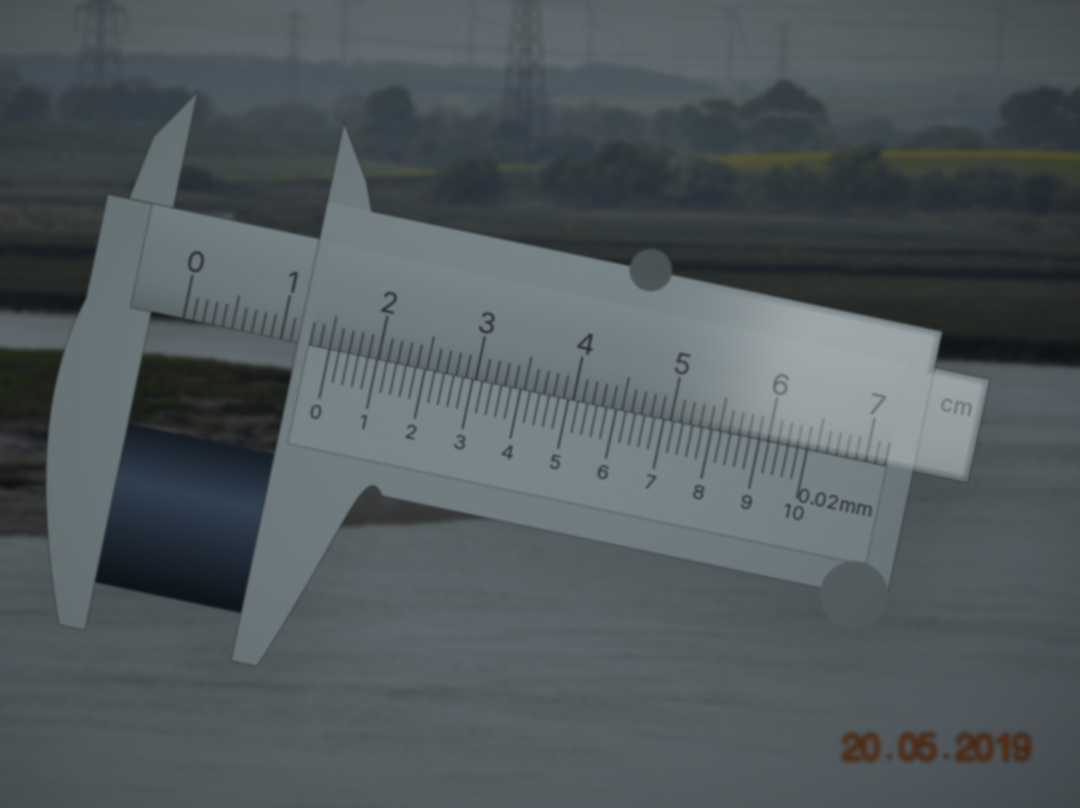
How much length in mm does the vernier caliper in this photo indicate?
15.0 mm
